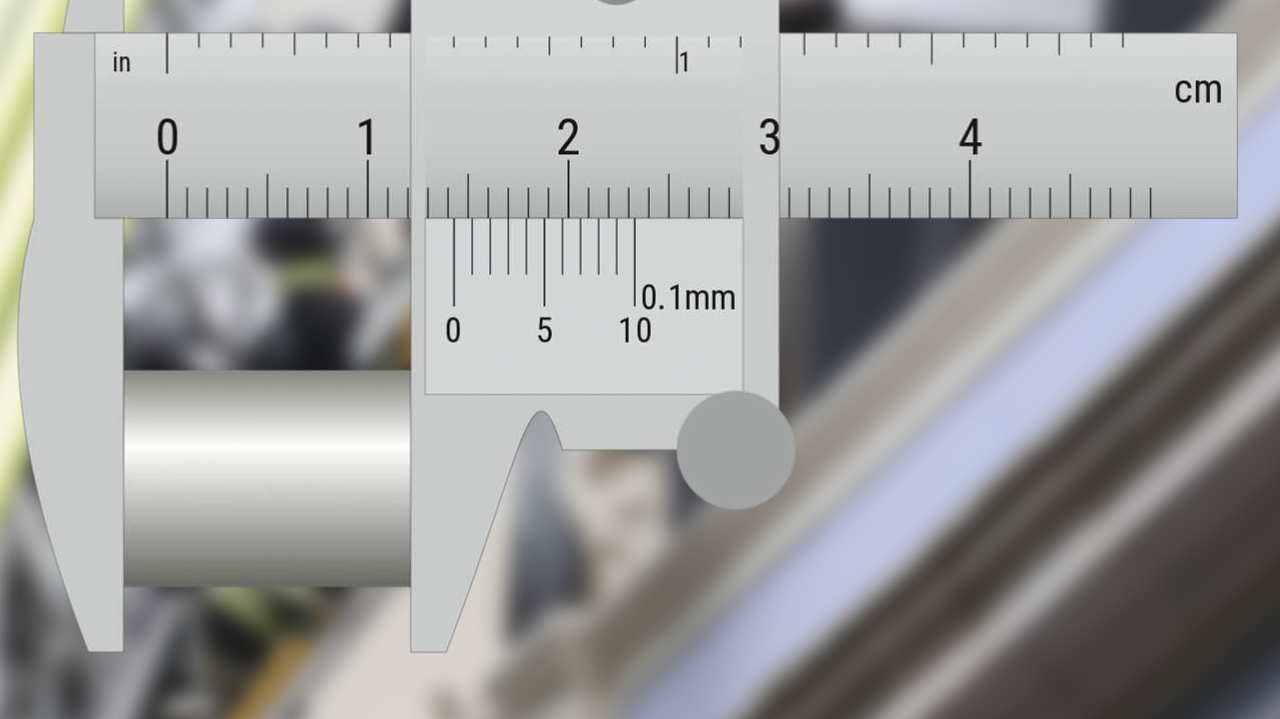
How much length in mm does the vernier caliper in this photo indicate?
14.3 mm
